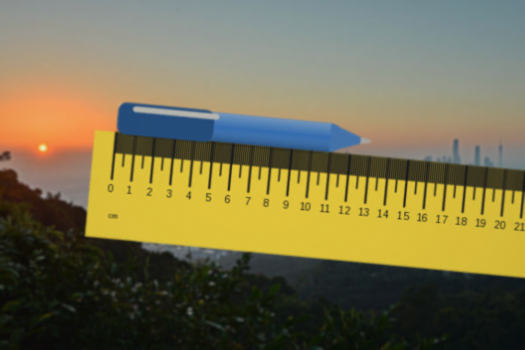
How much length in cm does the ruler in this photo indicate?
13 cm
